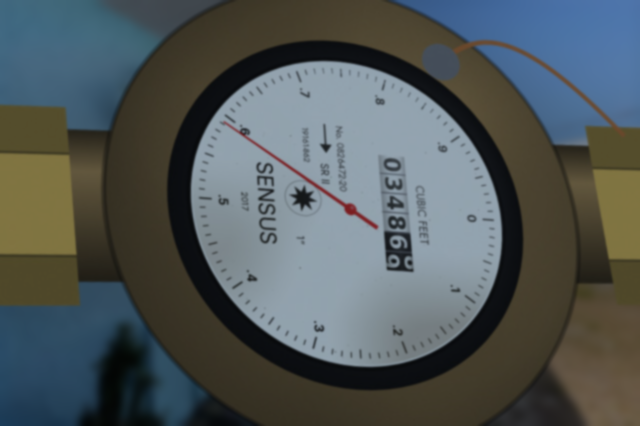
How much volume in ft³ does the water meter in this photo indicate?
34868.59 ft³
